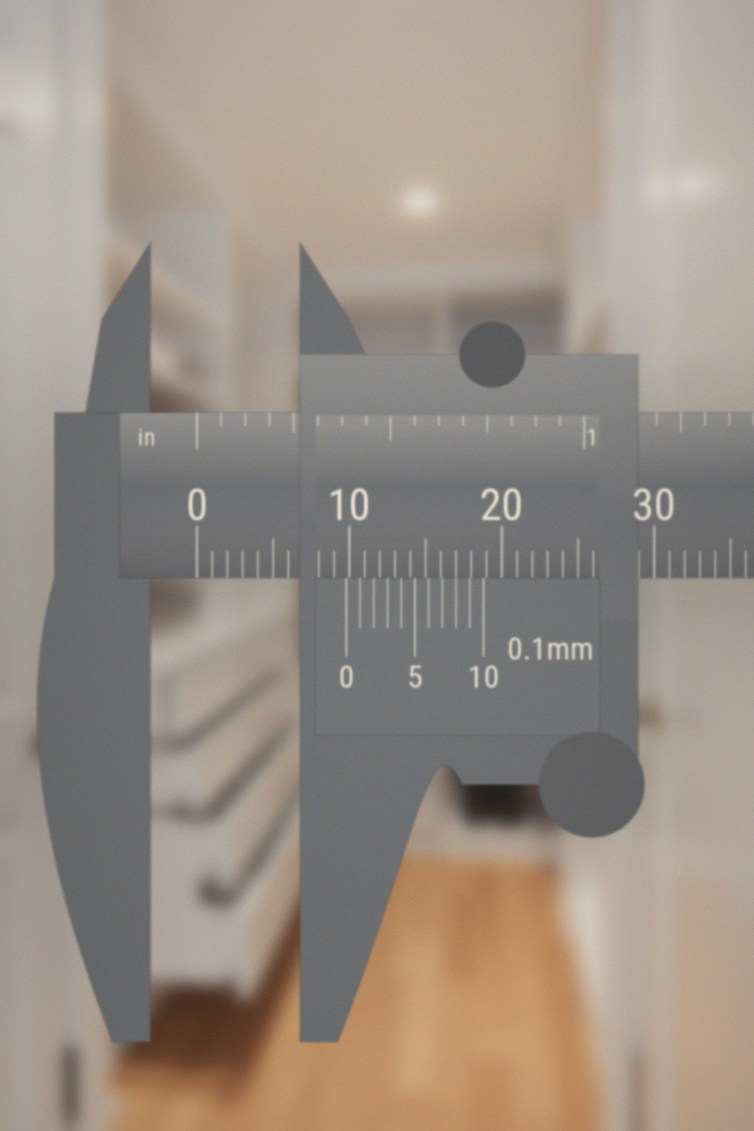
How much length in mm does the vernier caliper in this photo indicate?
9.8 mm
